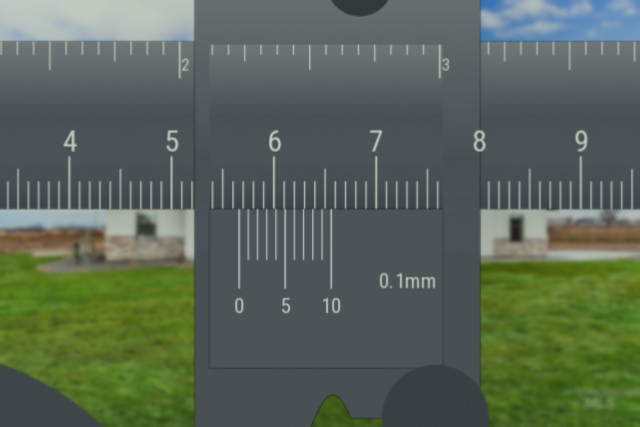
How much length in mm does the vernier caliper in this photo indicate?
56.6 mm
